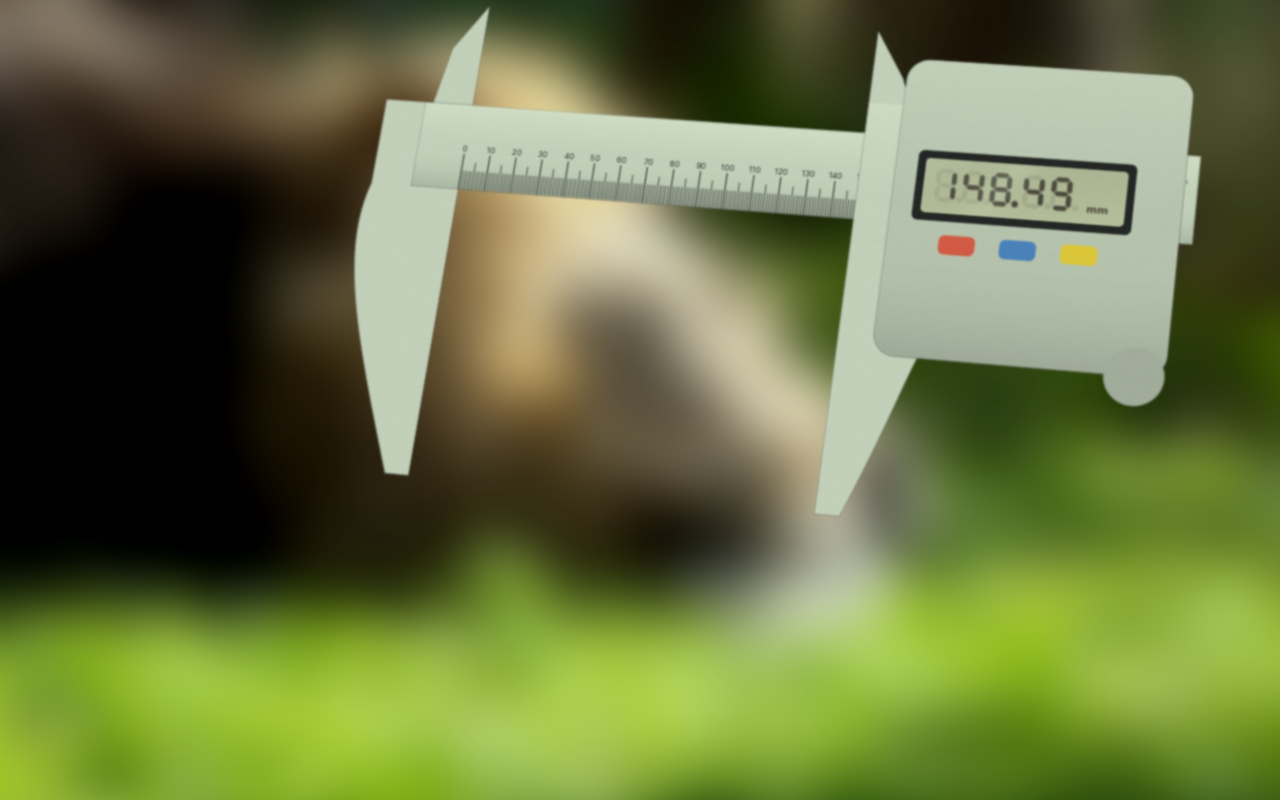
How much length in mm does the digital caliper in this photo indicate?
148.49 mm
